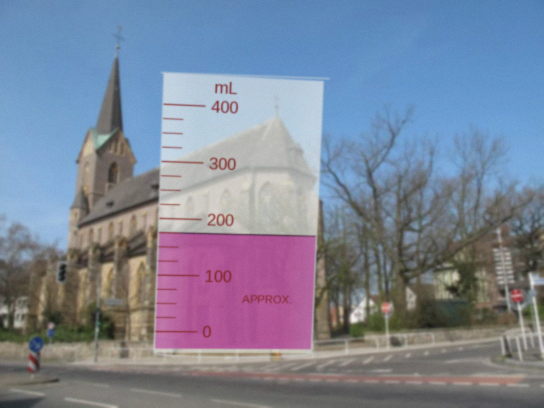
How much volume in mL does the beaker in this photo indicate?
175 mL
